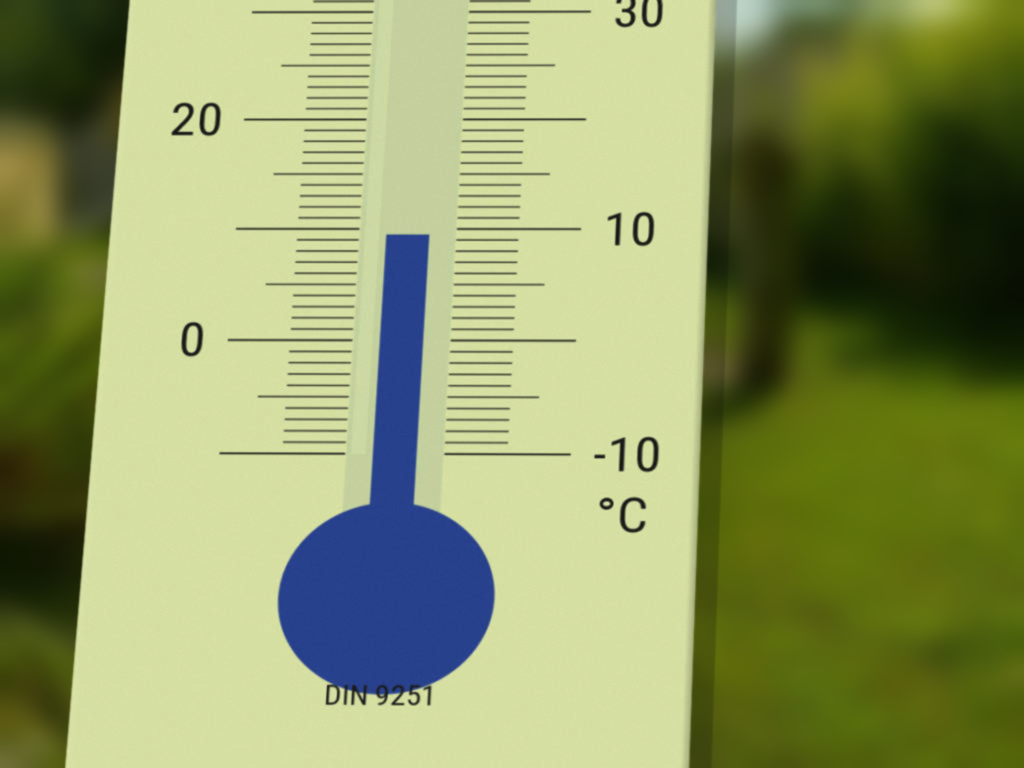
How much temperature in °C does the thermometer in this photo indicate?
9.5 °C
